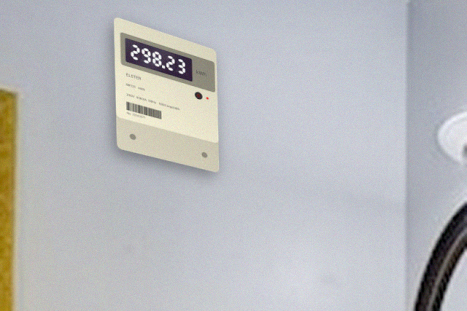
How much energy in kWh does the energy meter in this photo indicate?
298.23 kWh
